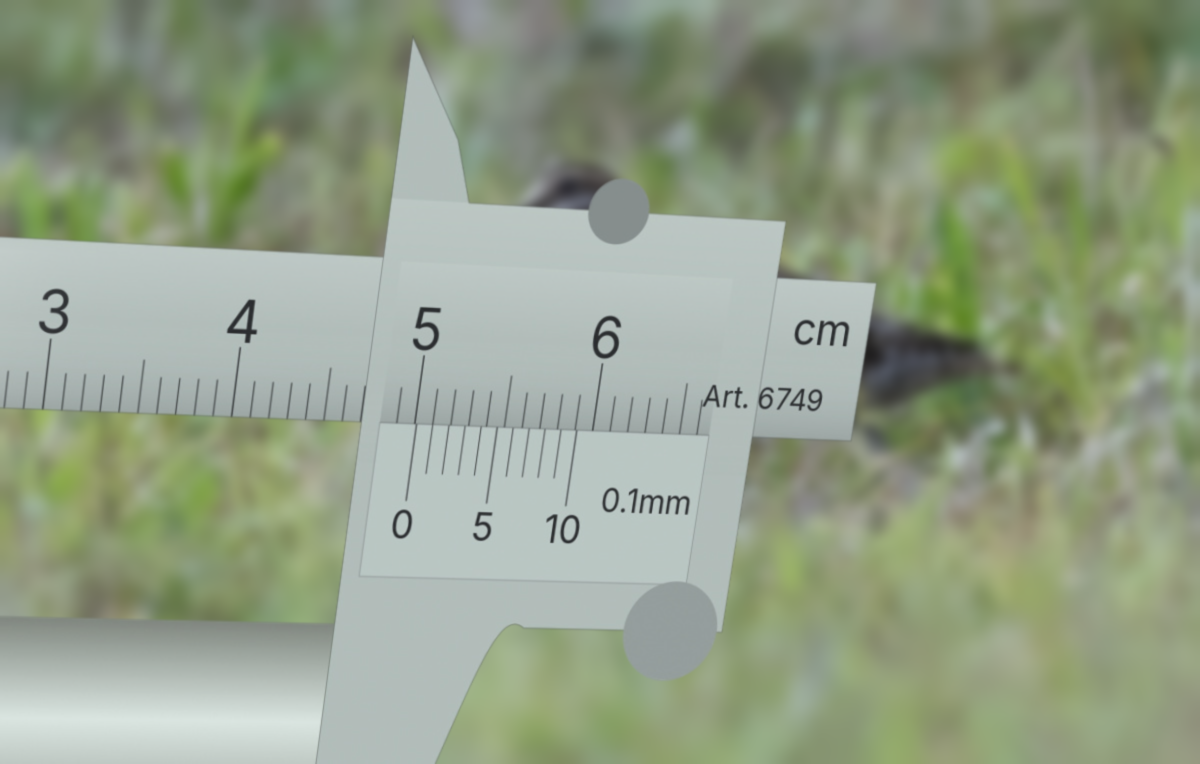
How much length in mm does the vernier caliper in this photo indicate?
50.1 mm
